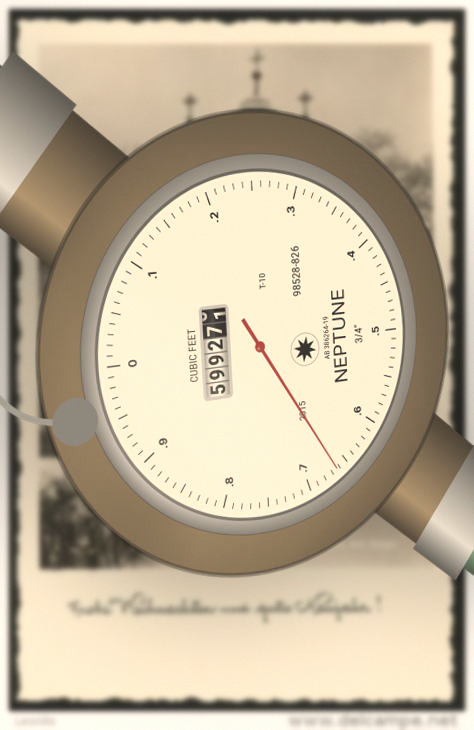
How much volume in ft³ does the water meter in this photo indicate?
599270.66 ft³
